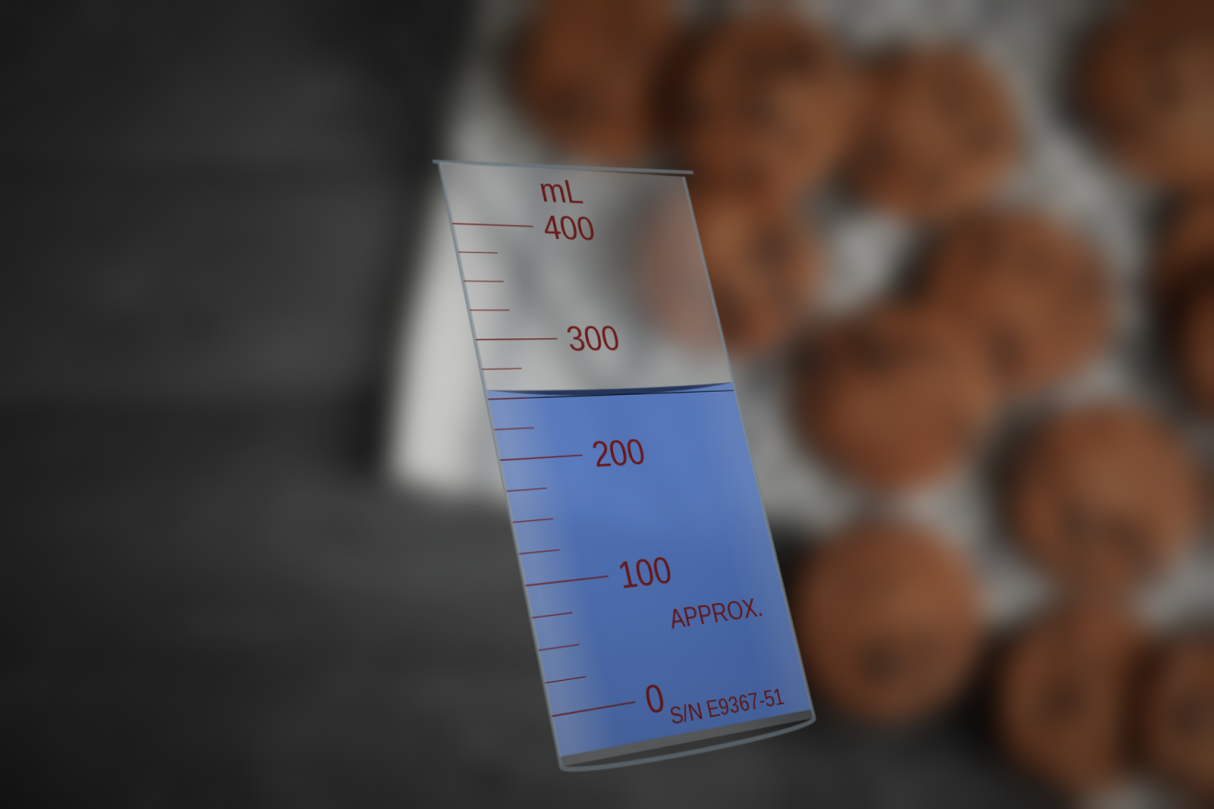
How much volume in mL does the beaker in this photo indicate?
250 mL
